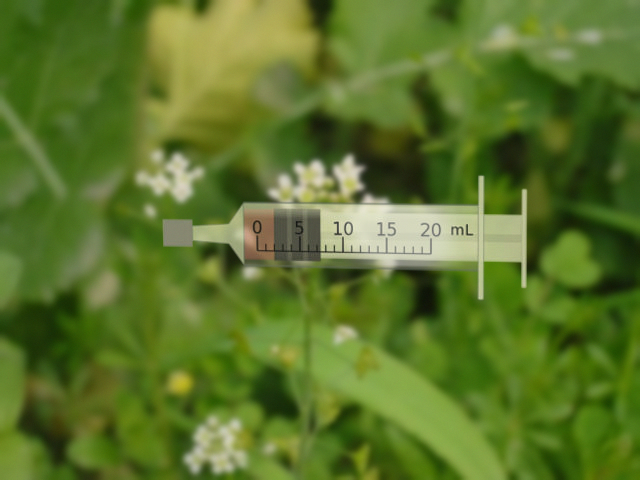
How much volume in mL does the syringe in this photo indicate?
2 mL
